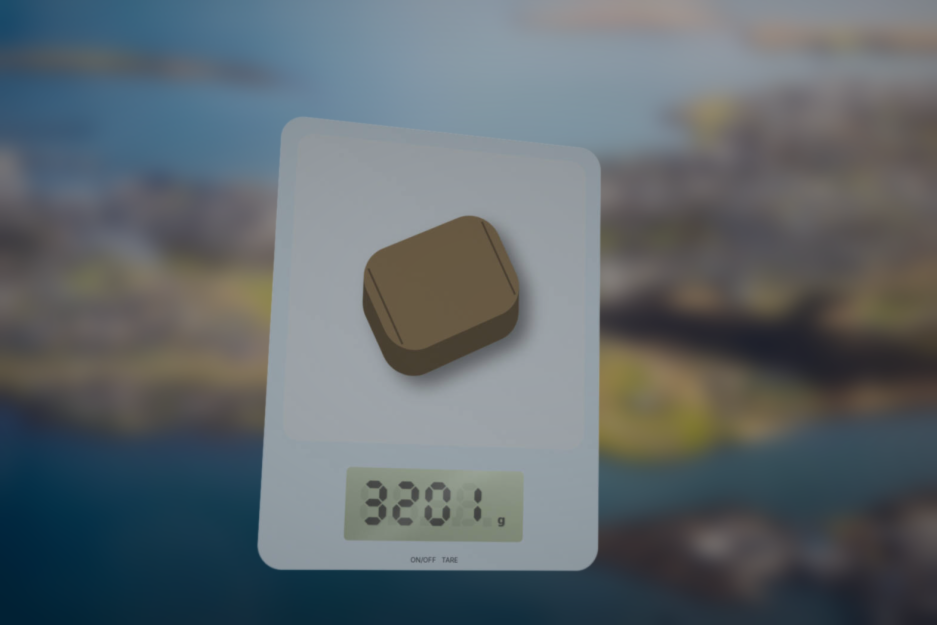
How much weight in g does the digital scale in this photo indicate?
3201 g
